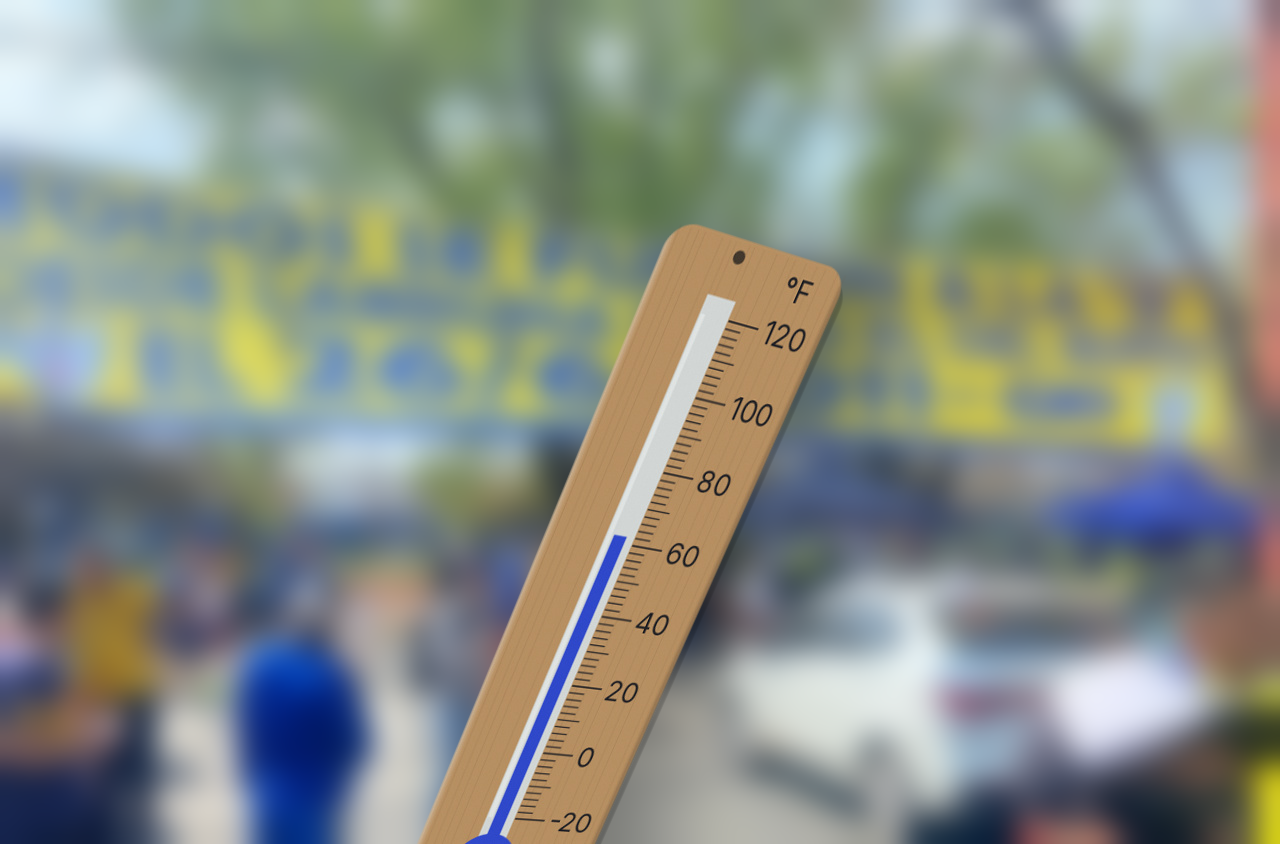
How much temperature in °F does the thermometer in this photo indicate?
62 °F
